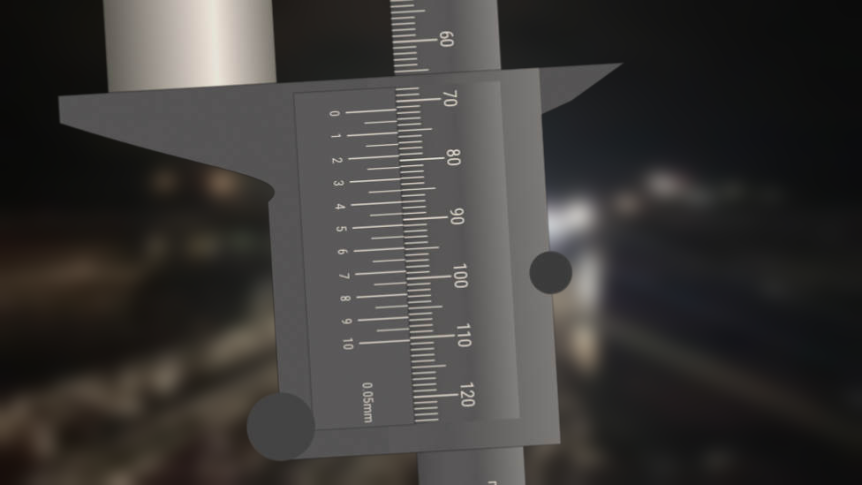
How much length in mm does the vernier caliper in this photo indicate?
71.4 mm
